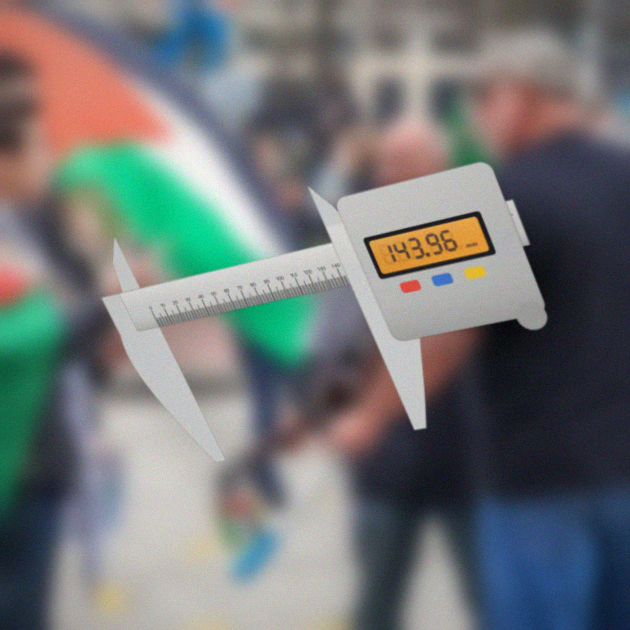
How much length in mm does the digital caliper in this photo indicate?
143.96 mm
